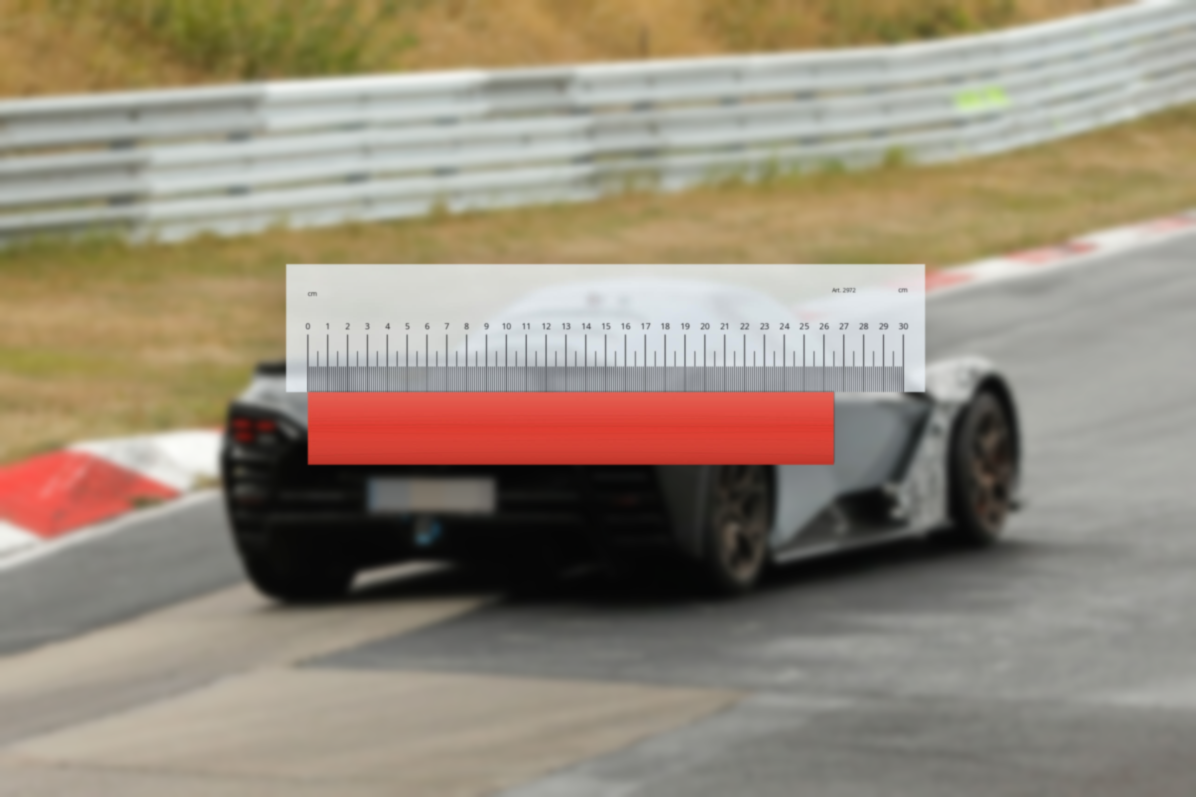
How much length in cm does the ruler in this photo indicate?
26.5 cm
